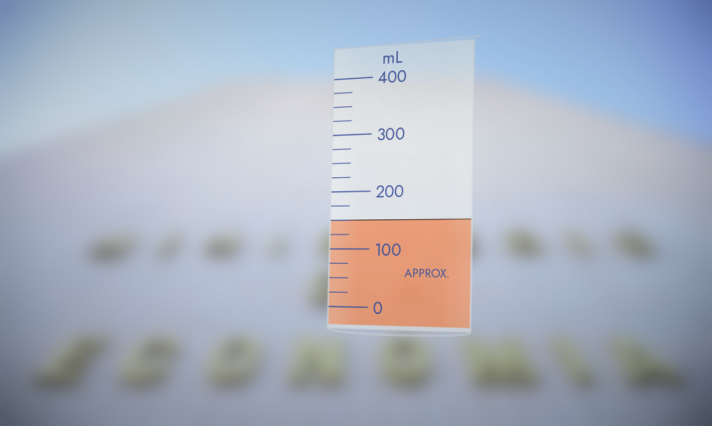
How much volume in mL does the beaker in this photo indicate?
150 mL
